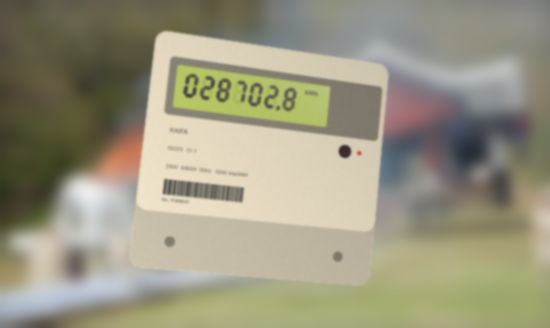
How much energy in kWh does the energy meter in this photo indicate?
28702.8 kWh
